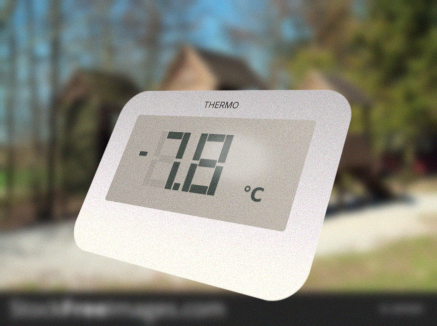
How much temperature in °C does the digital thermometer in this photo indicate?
-7.8 °C
